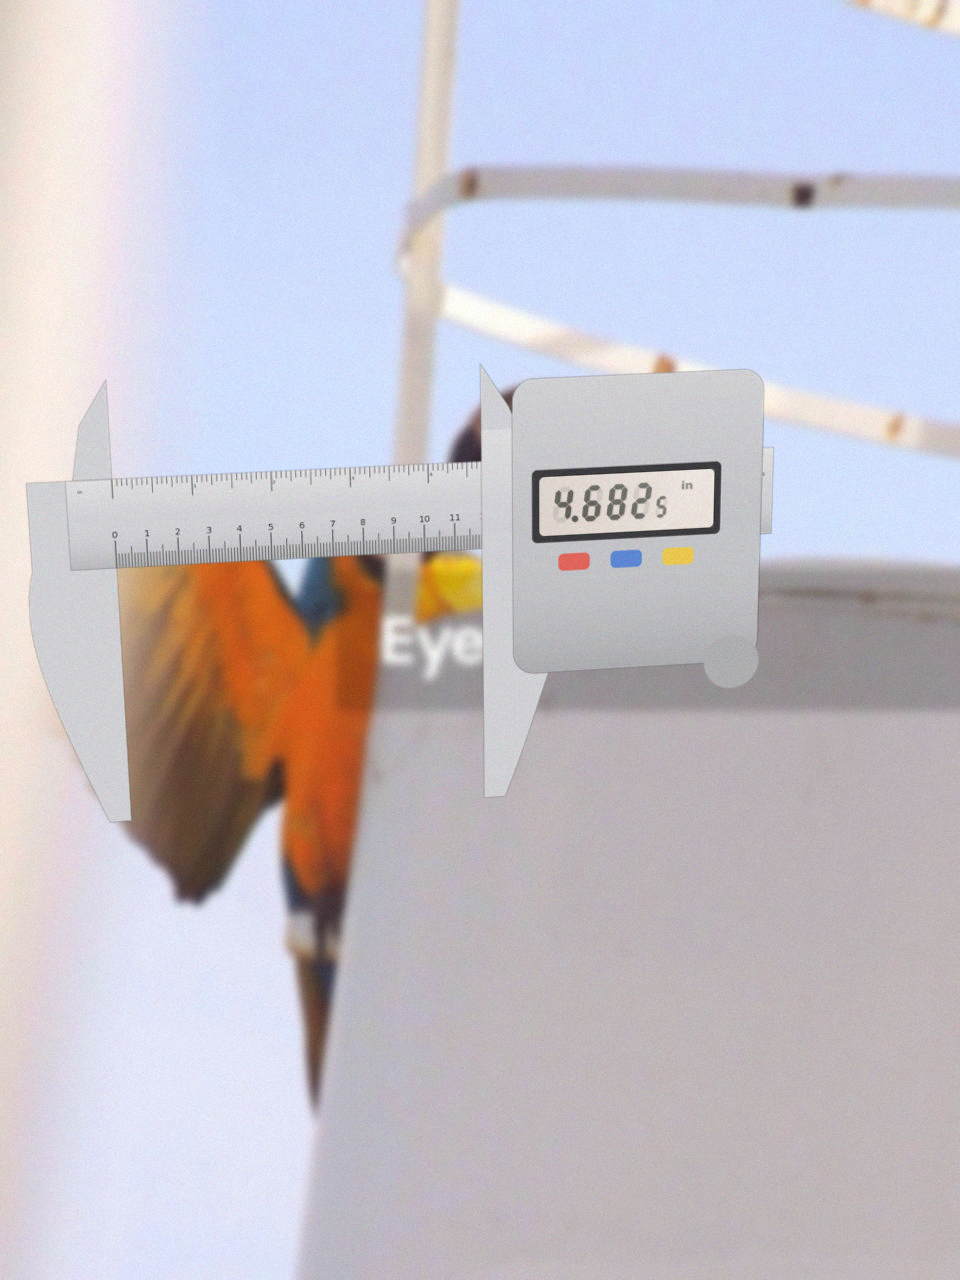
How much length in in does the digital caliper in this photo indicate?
4.6825 in
